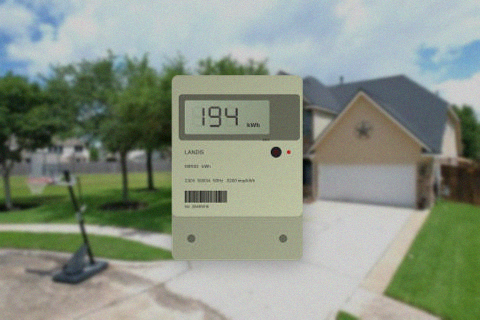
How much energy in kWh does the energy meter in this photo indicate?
194 kWh
